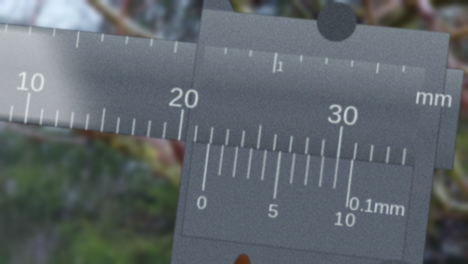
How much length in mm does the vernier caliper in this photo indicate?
21.9 mm
